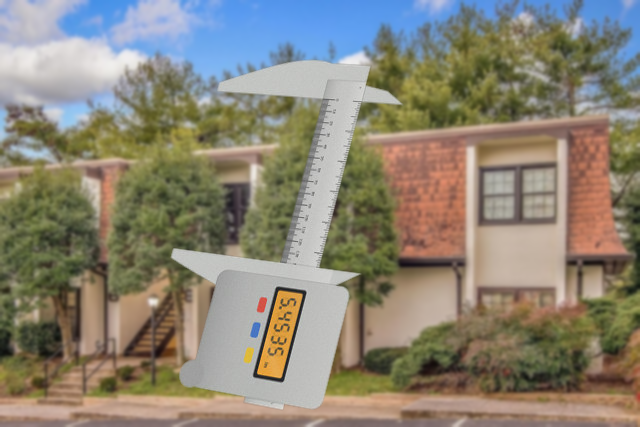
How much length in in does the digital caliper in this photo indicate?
5.4535 in
